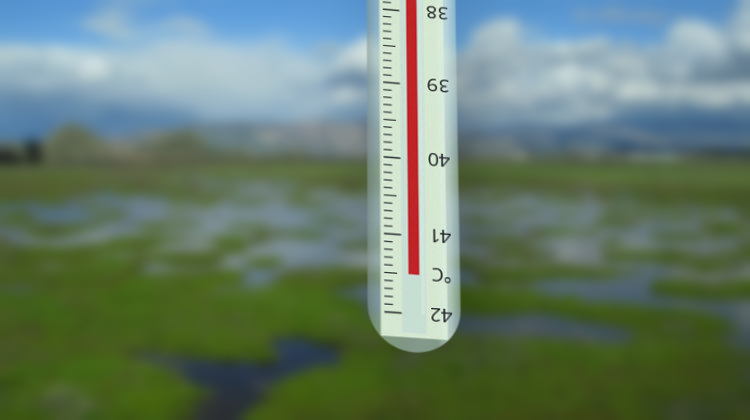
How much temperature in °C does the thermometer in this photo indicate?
41.5 °C
